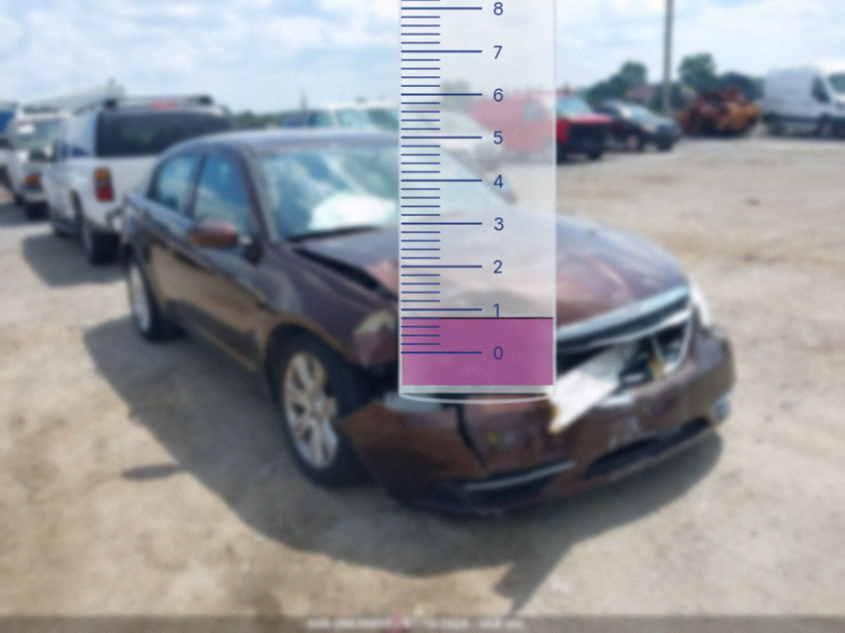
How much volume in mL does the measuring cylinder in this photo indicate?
0.8 mL
